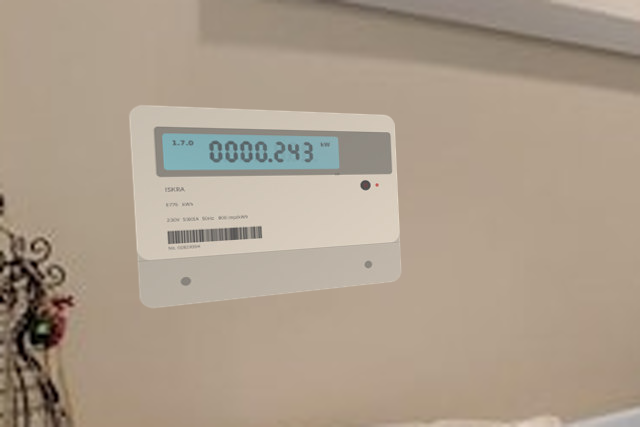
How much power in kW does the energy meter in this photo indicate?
0.243 kW
